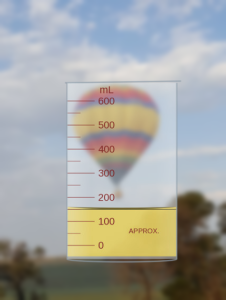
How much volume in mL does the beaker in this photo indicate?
150 mL
